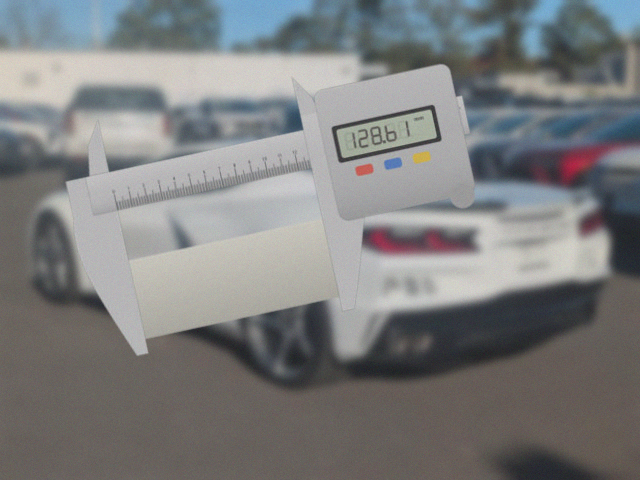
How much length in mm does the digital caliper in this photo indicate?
128.61 mm
